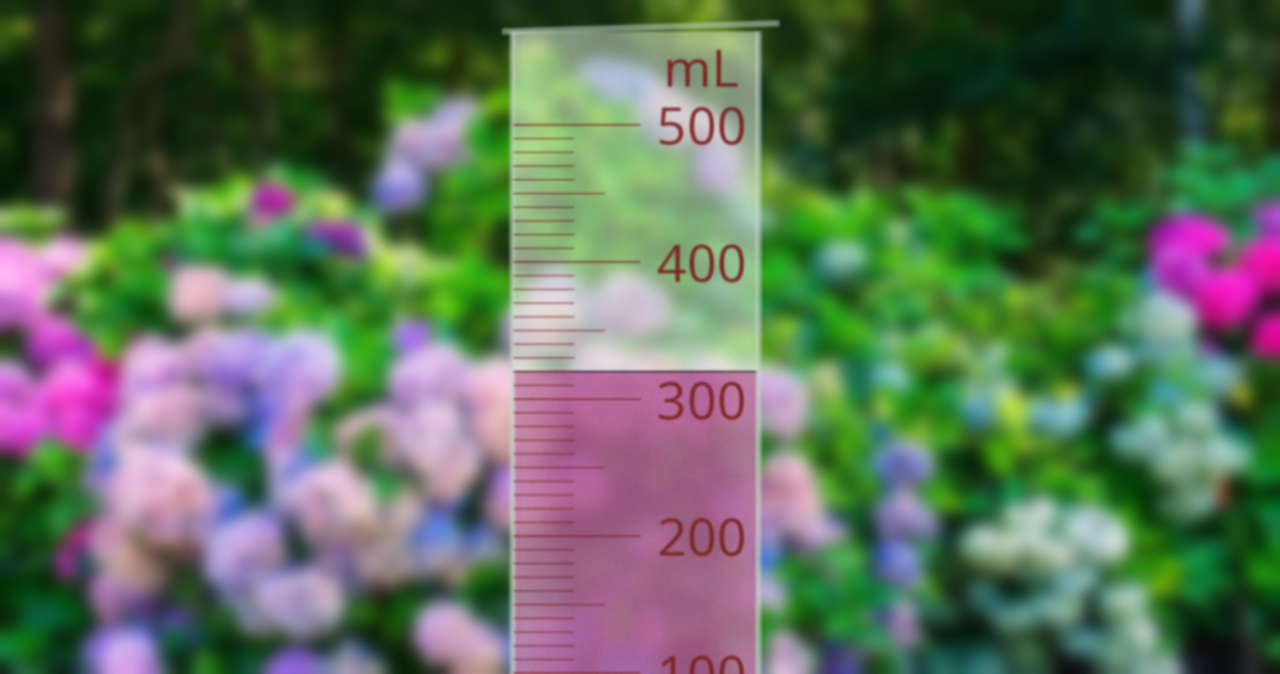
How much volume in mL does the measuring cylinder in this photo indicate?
320 mL
